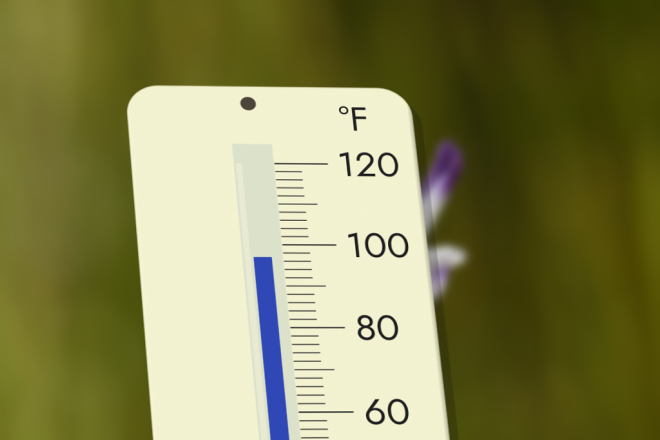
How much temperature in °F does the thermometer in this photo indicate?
97 °F
